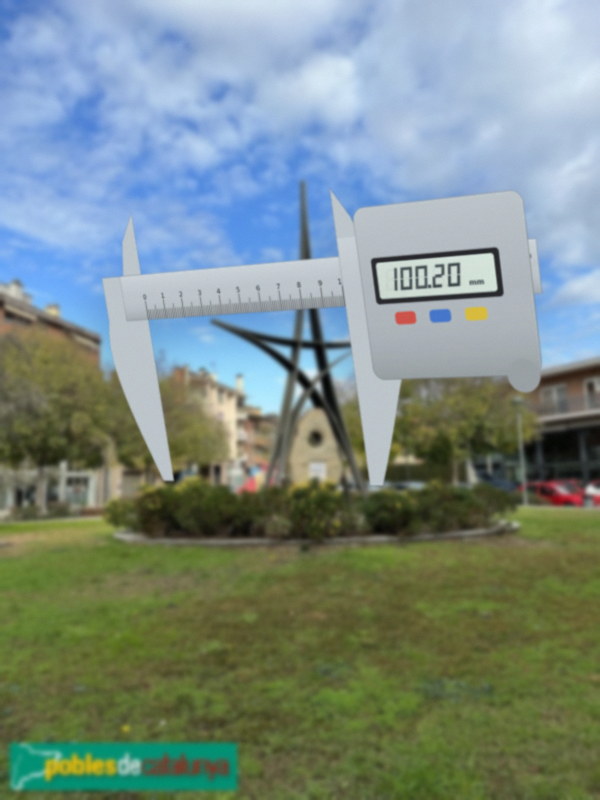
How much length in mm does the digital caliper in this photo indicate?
100.20 mm
